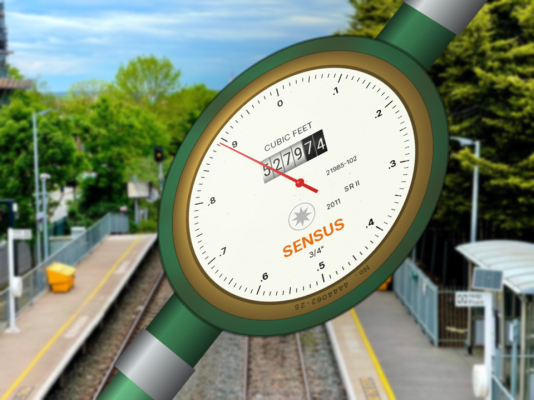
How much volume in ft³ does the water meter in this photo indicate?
527973.89 ft³
